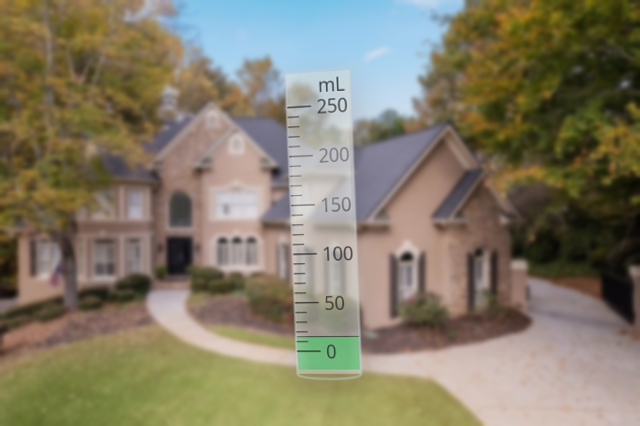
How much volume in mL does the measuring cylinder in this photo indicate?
15 mL
